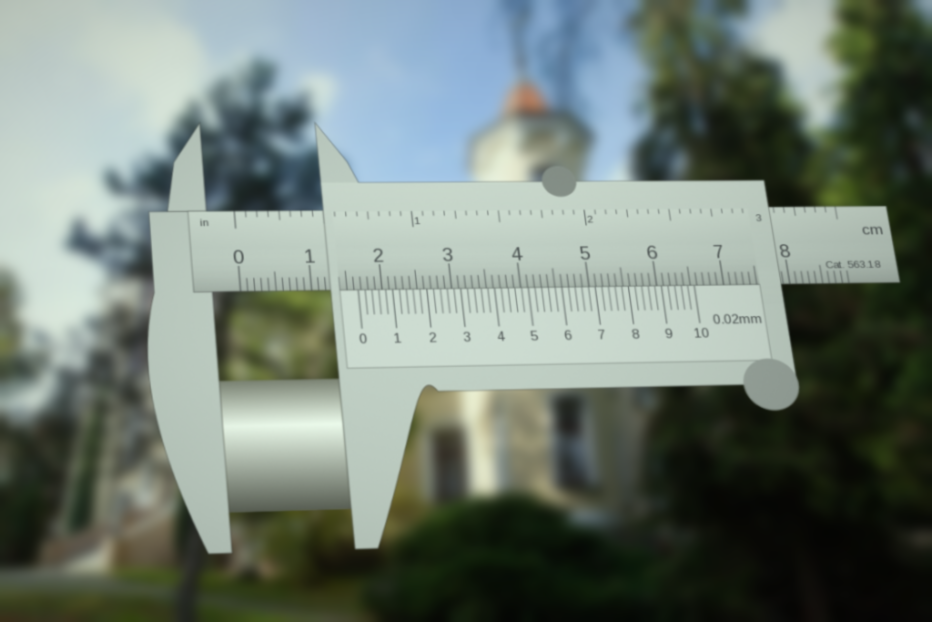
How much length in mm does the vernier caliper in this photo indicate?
16.6 mm
